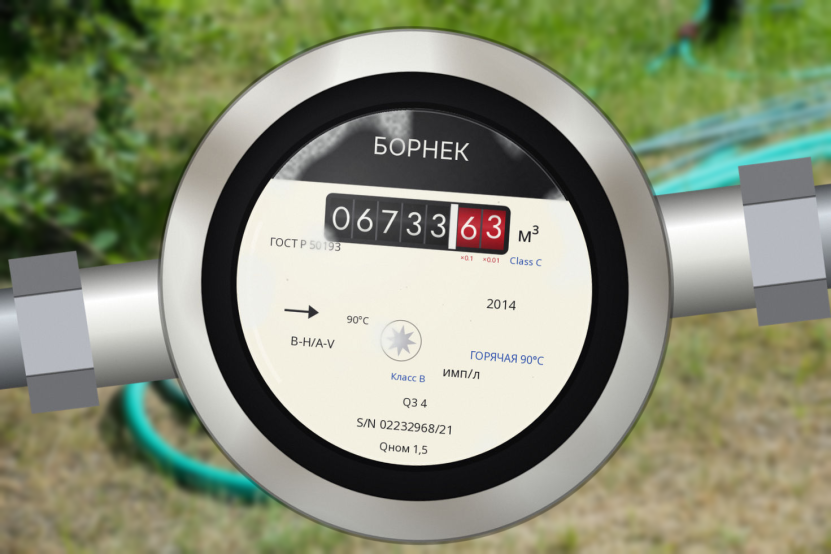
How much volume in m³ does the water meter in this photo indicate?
6733.63 m³
